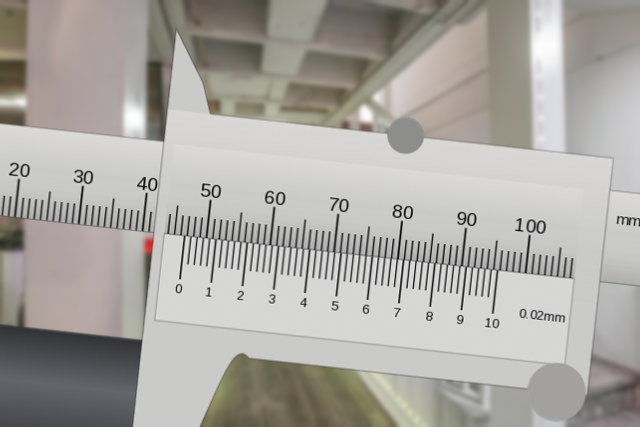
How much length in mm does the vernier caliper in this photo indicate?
46.6 mm
